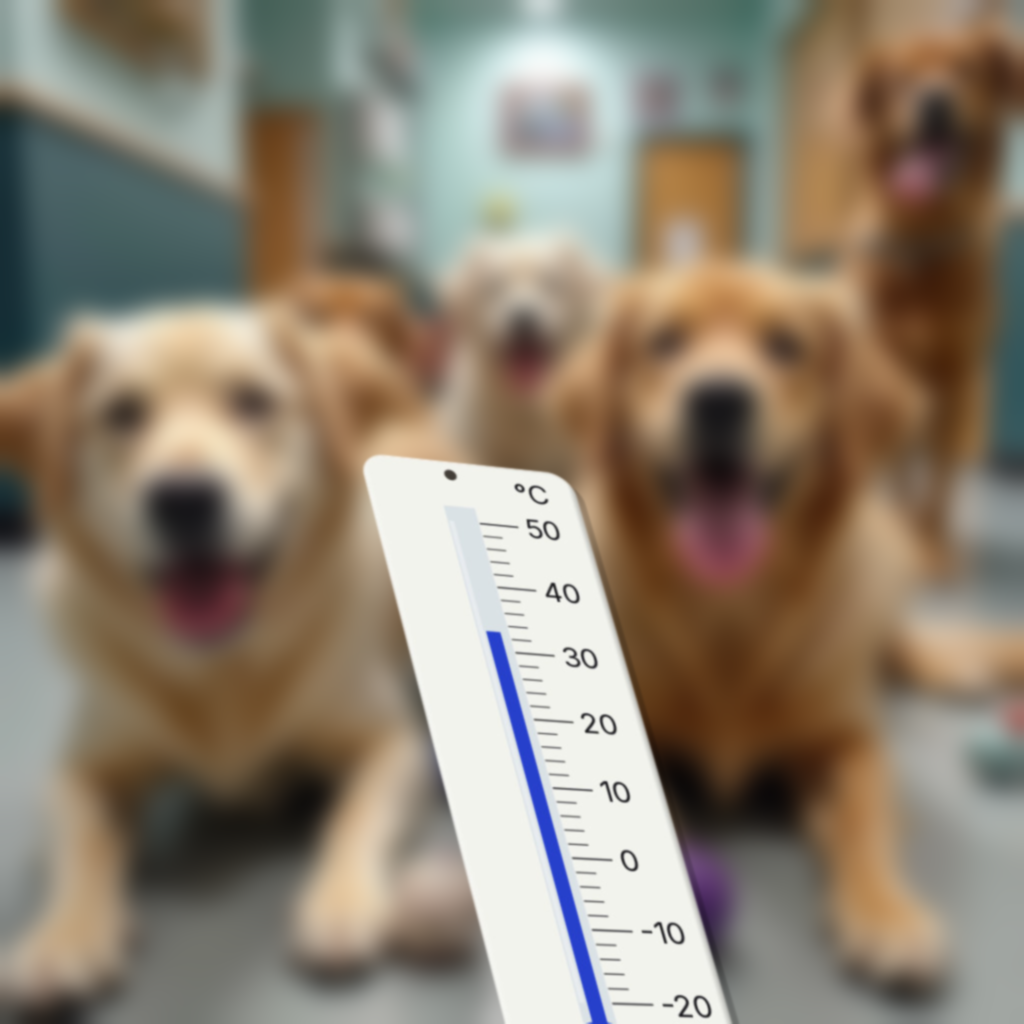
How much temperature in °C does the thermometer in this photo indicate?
33 °C
